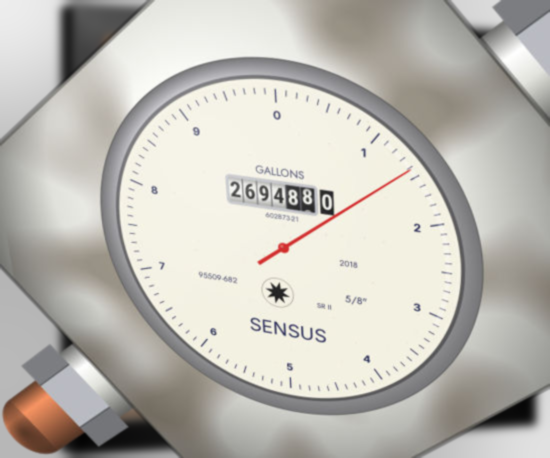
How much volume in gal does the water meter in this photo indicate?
2694881.4 gal
